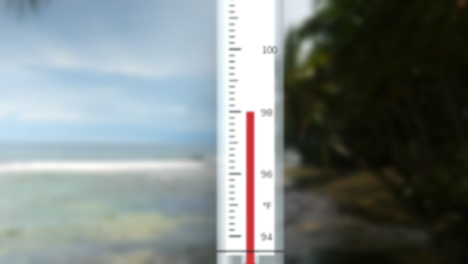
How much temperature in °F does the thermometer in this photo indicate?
98 °F
